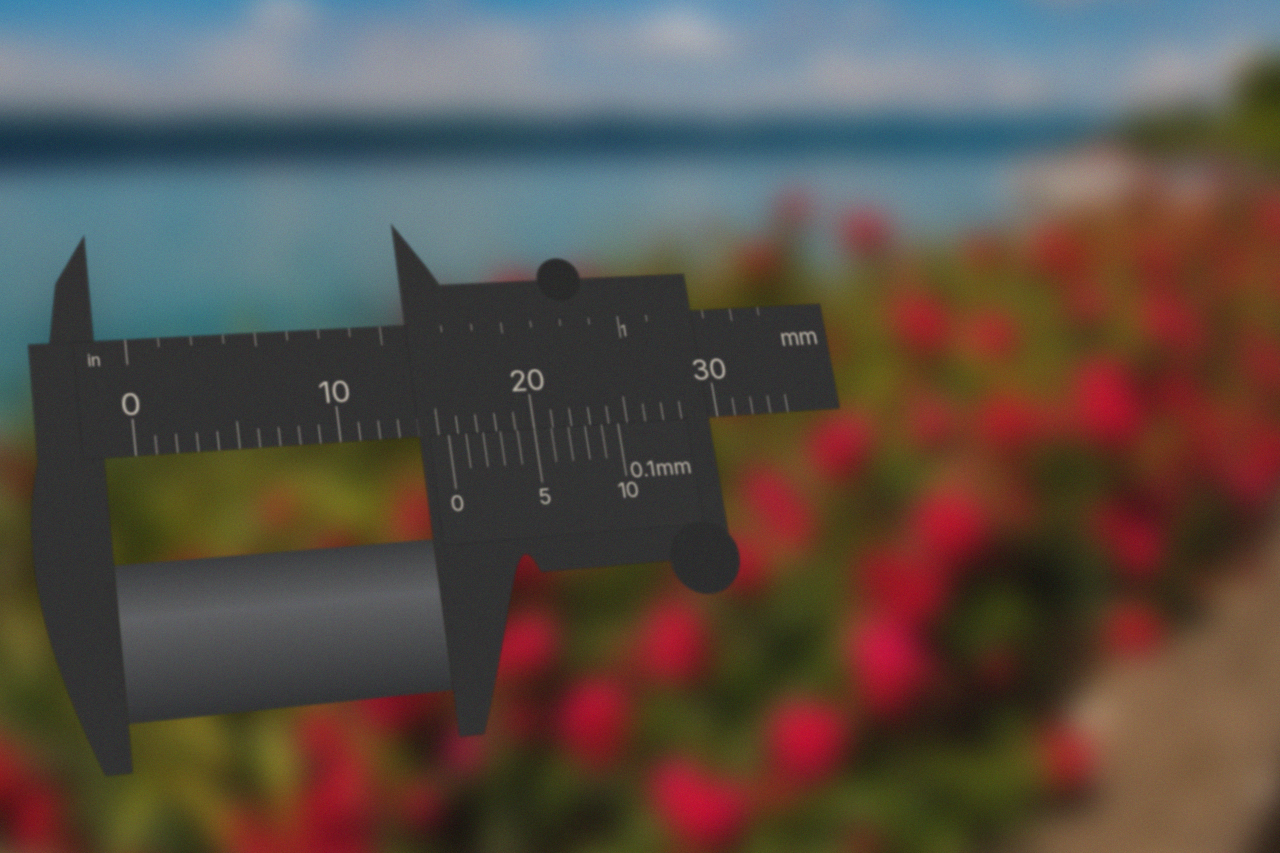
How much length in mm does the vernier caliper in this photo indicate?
15.5 mm
